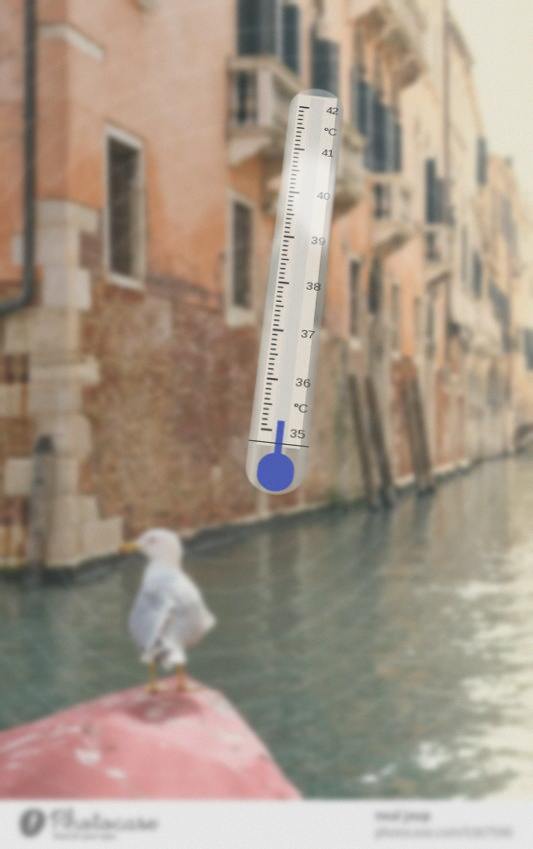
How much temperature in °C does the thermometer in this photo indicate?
35.2 °C
